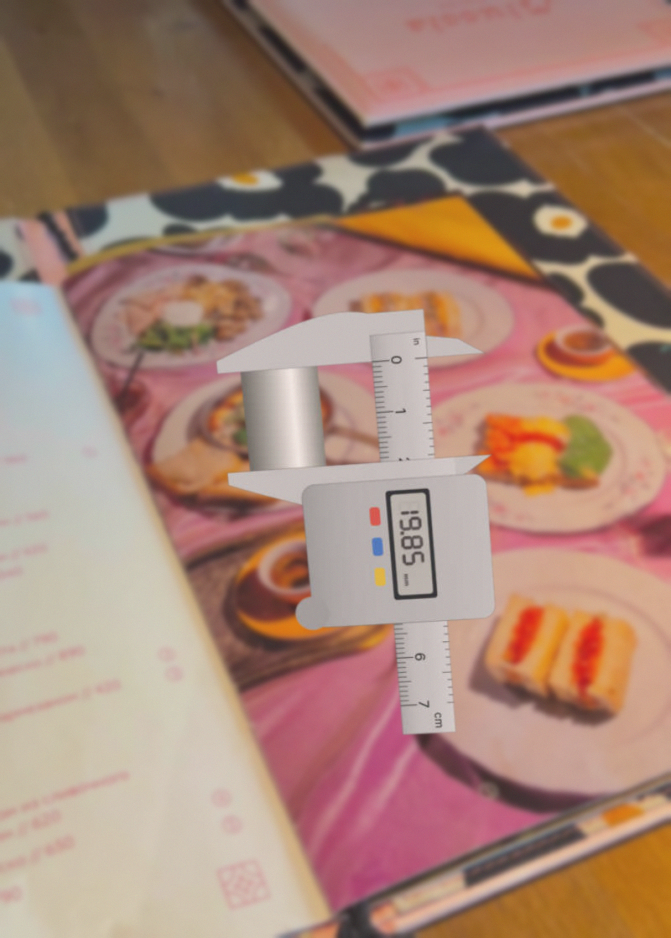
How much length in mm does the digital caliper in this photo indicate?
19.85 mm
